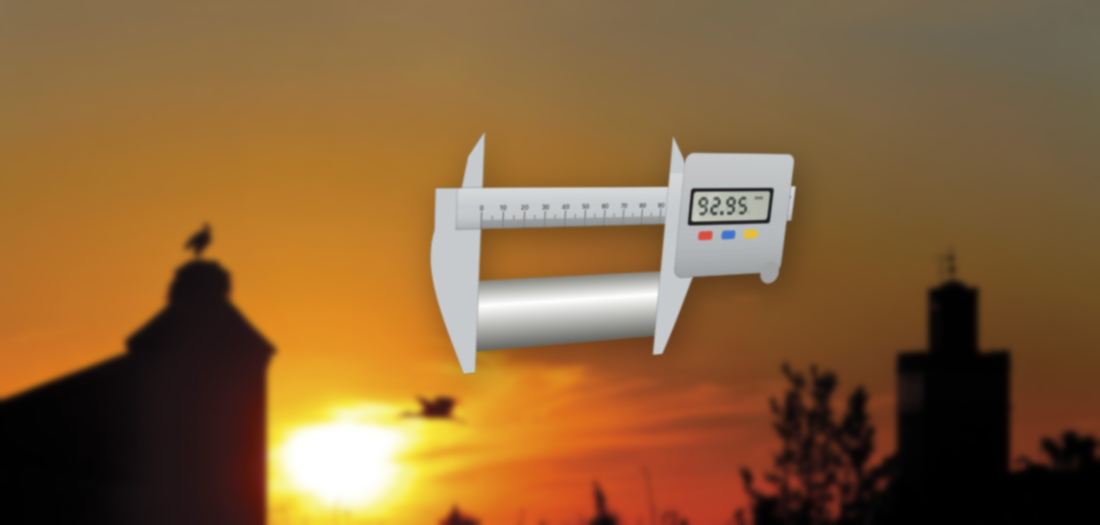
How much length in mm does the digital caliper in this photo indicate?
92.95 mm
